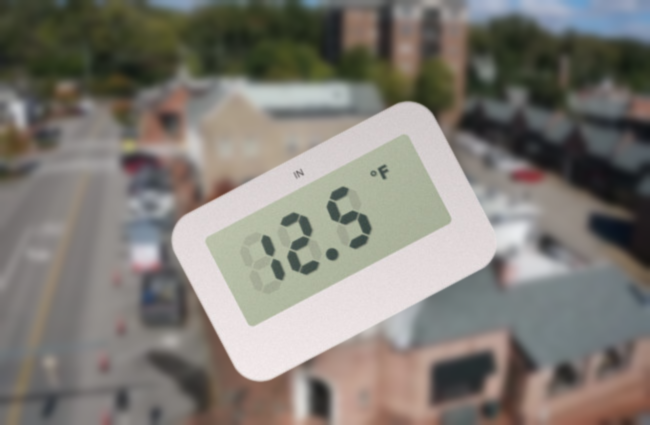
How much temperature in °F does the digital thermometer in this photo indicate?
12.5 °F
